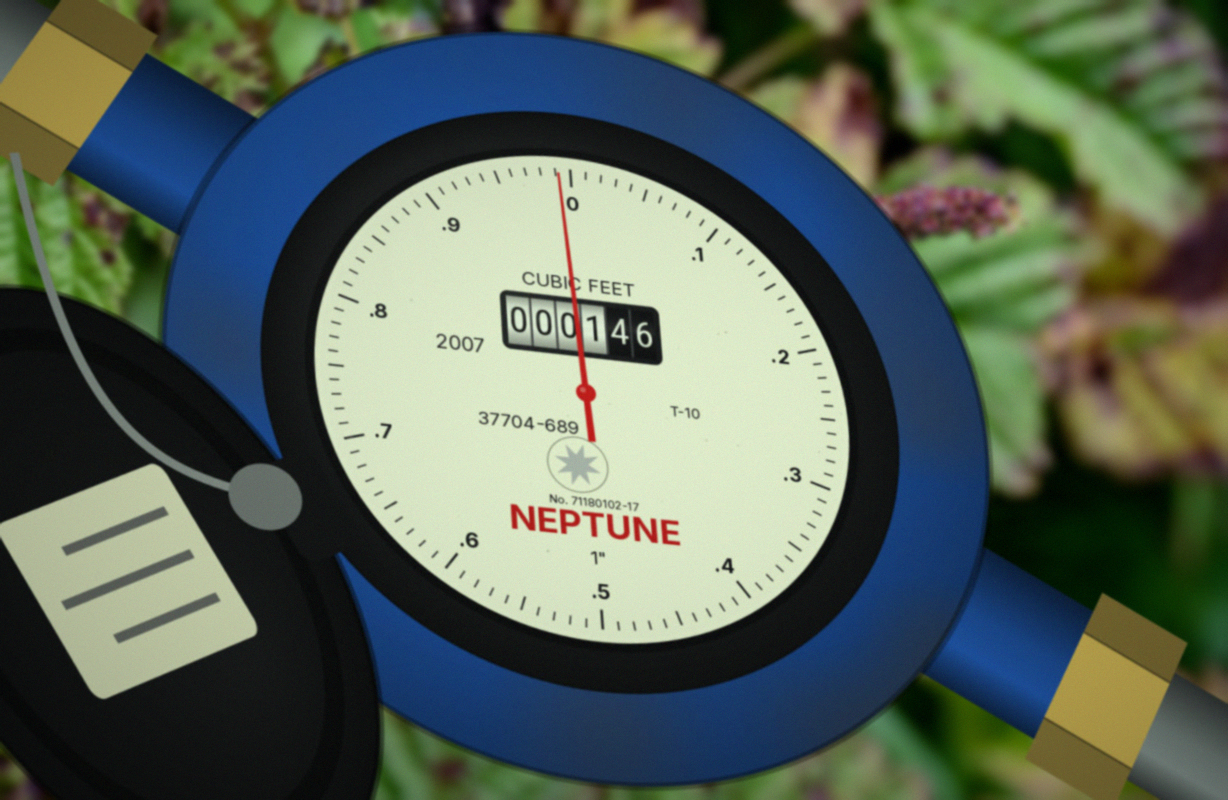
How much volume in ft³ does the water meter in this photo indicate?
145.99 ft³
